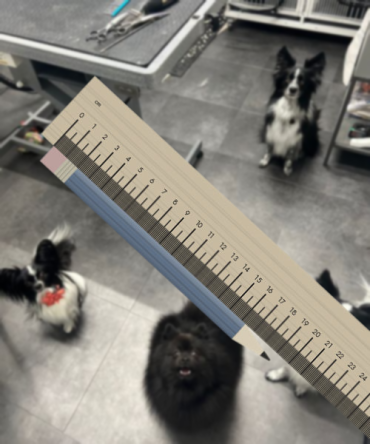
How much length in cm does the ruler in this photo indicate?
19 cm
